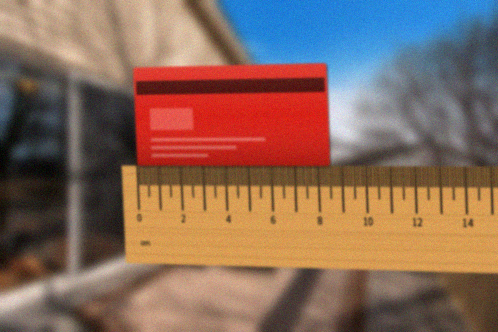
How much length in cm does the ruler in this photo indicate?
8.5 cm
